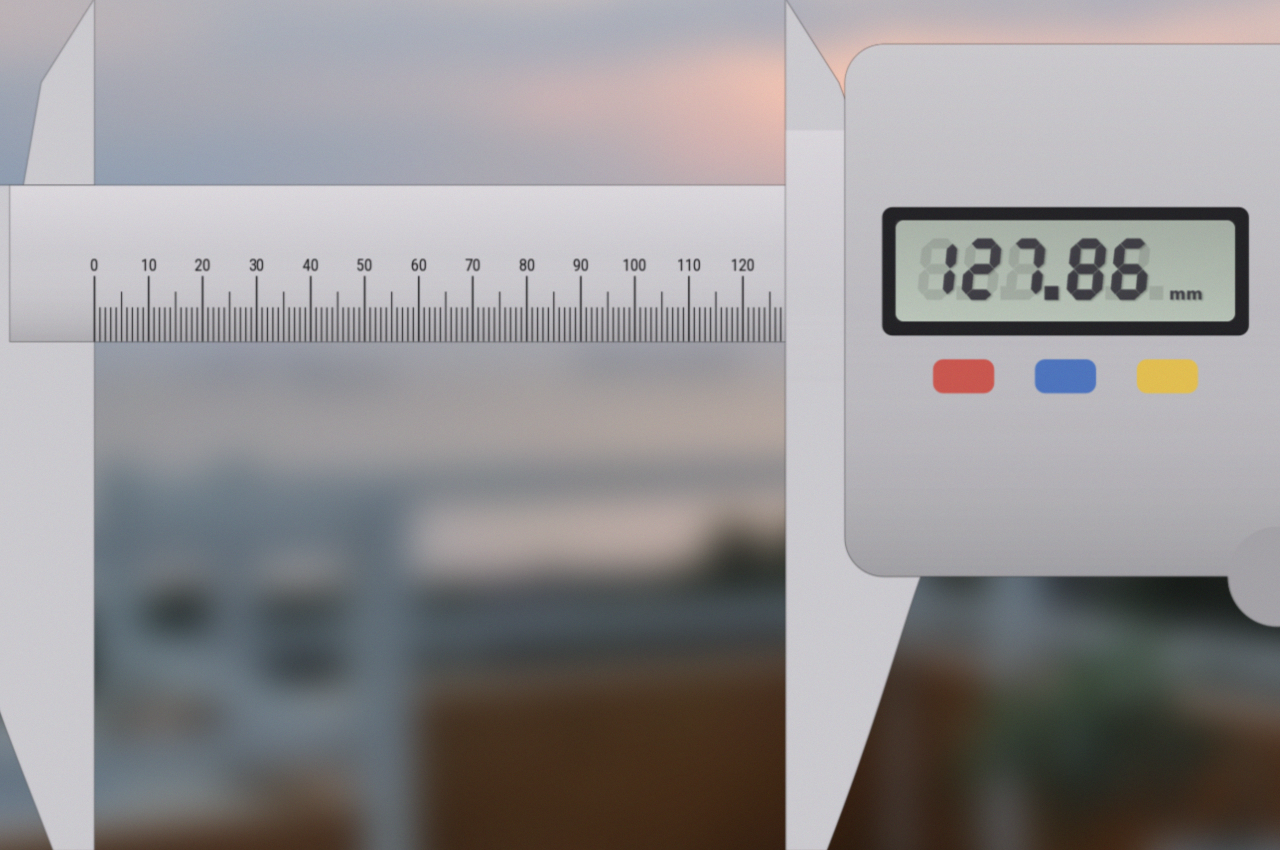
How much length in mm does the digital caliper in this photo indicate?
127.86 mm
